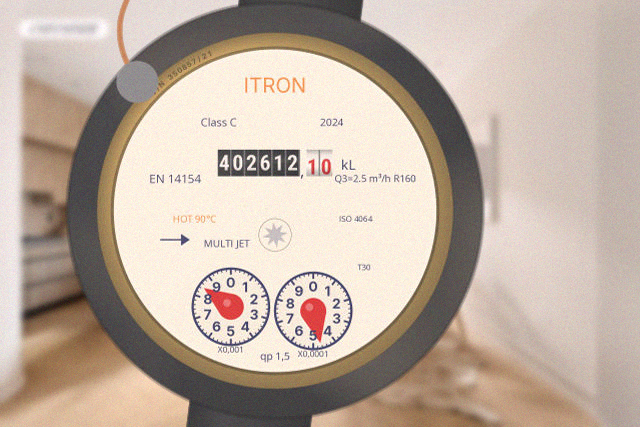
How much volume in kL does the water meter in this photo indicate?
402612.0984 kL
